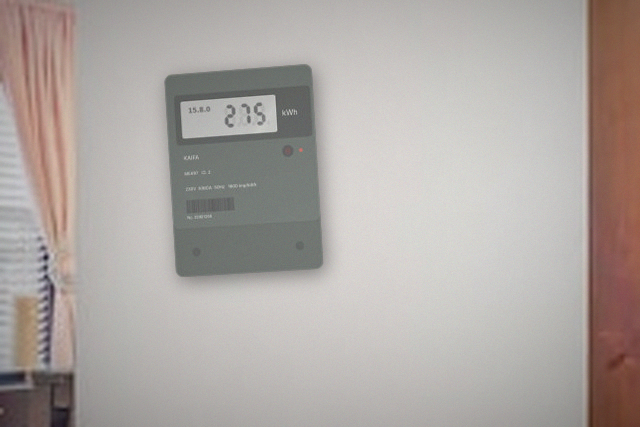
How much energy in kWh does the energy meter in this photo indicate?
275 kWh
